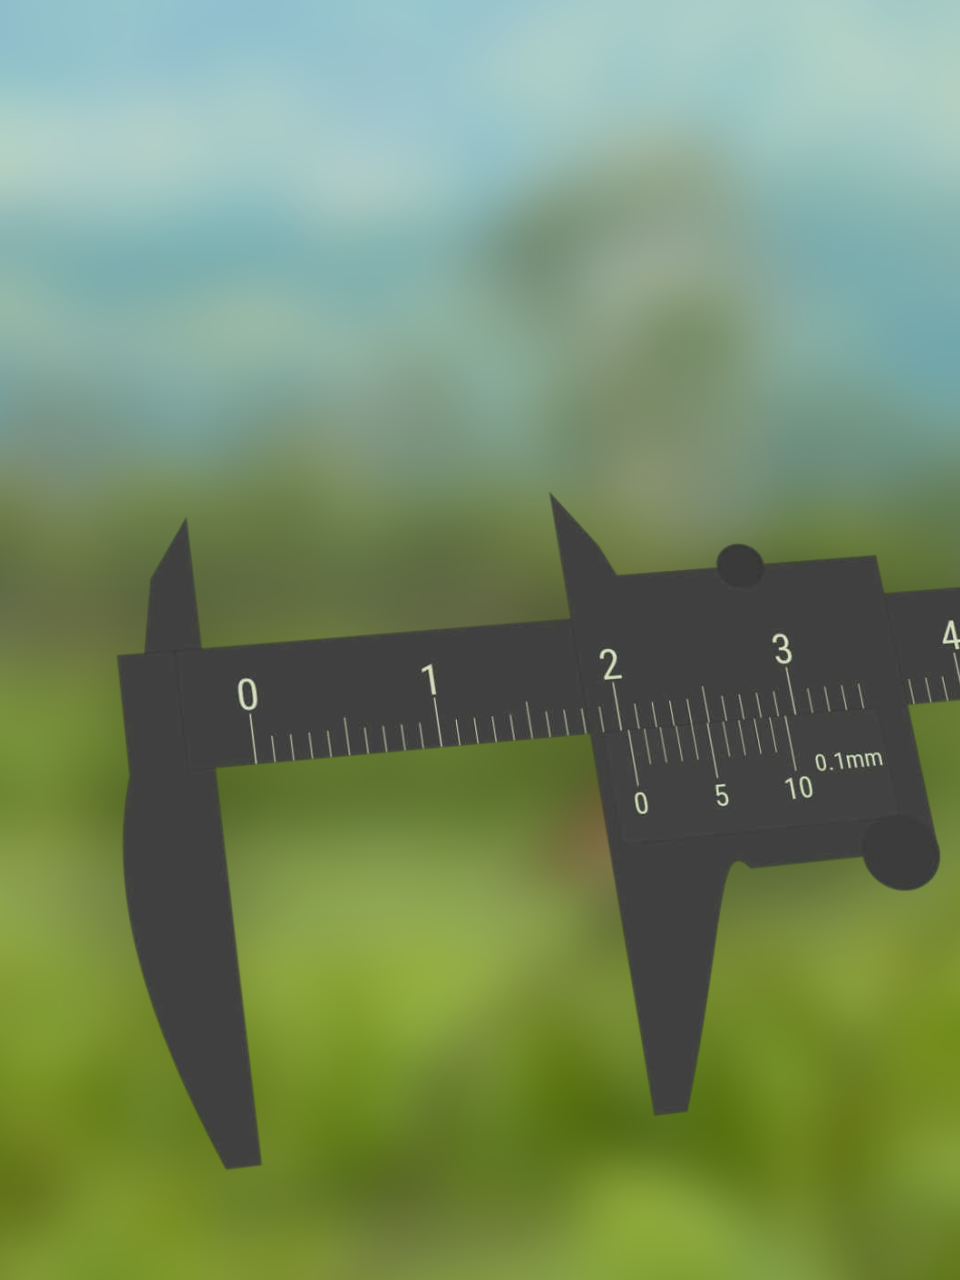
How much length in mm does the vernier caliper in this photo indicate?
20.4 mm
